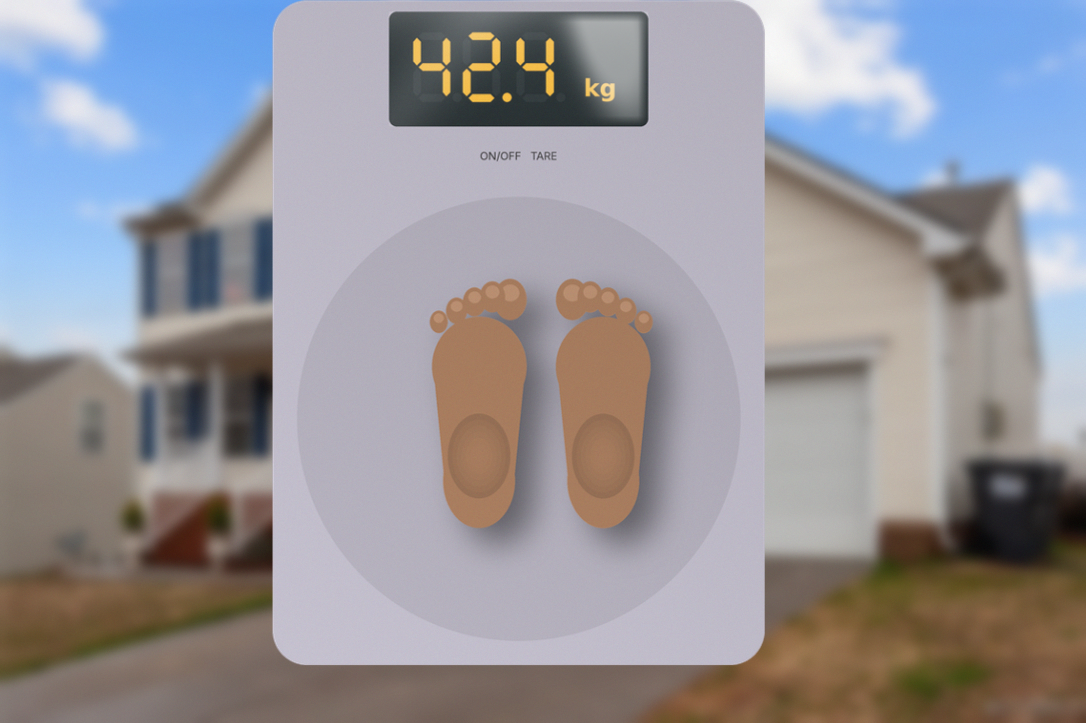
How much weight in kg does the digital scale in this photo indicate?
42.4 kg
